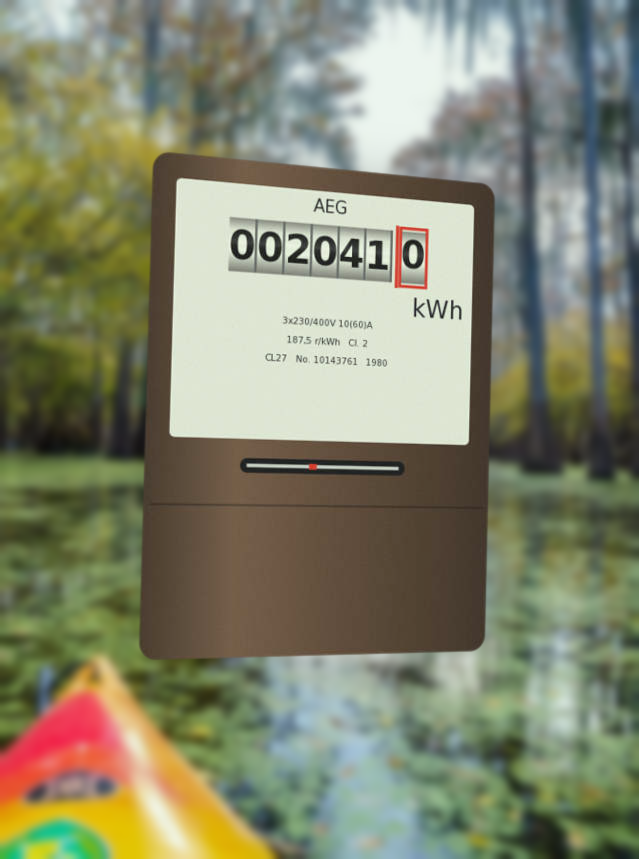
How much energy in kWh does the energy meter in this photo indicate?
2041.0 kWh
